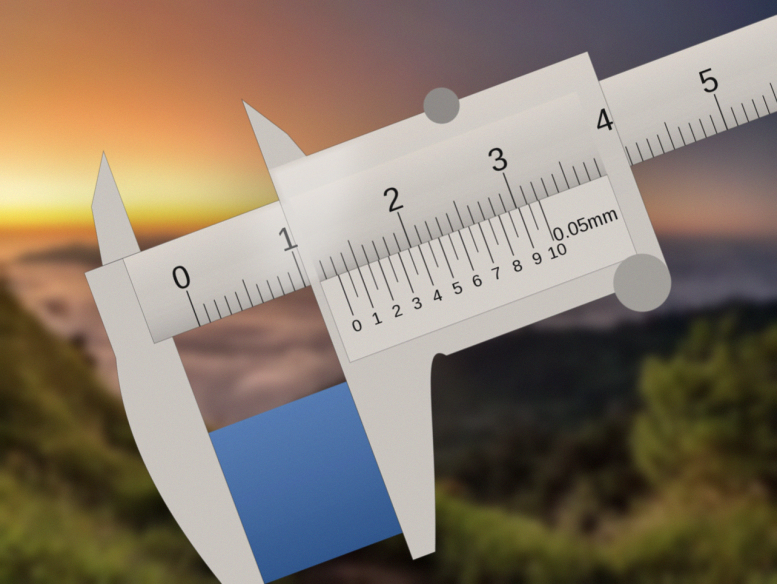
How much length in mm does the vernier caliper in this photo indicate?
13.1 mm
